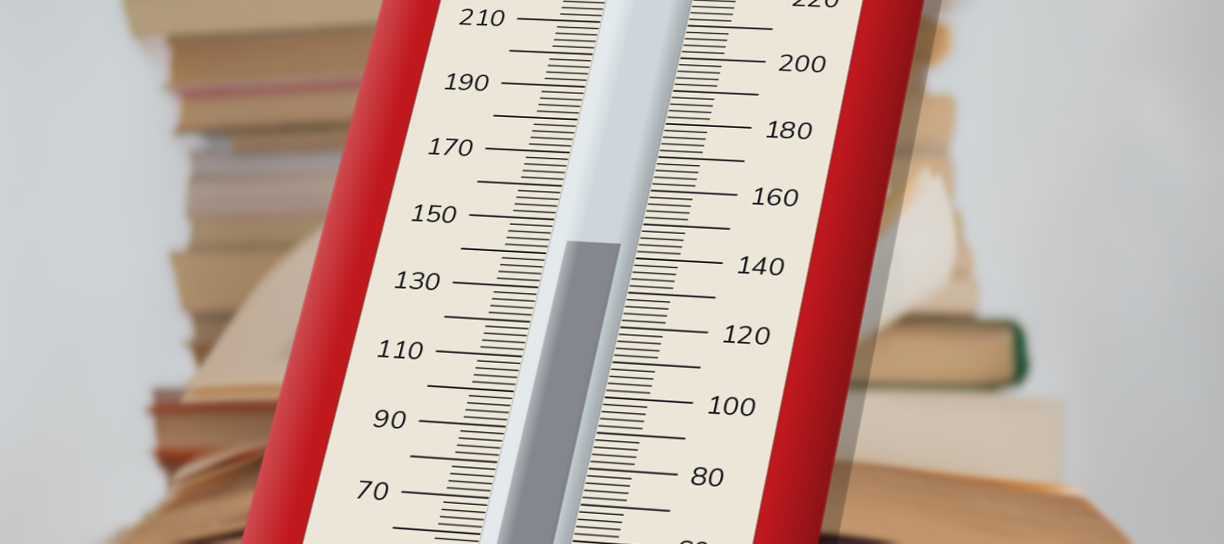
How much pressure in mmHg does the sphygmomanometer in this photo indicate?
144 mmHg
